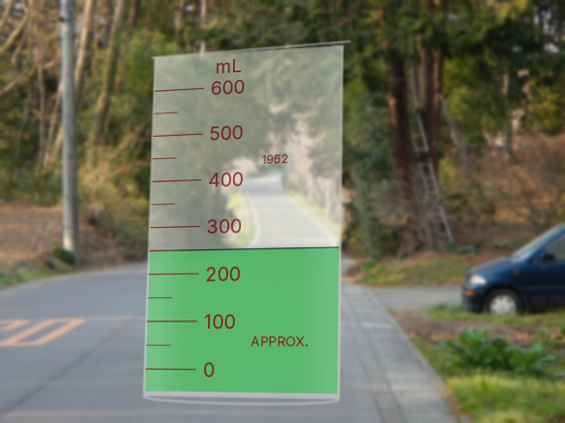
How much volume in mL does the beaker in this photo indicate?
250 mL
